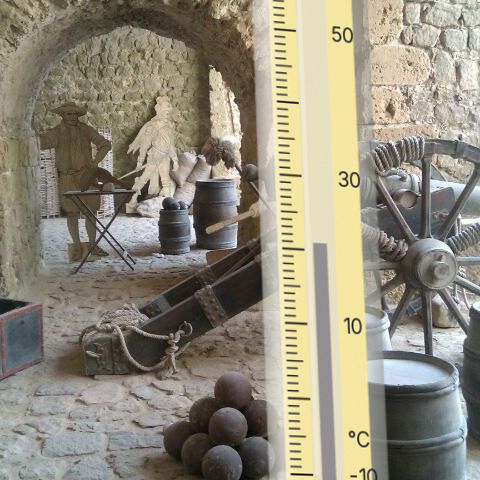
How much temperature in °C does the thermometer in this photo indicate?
21 °C
